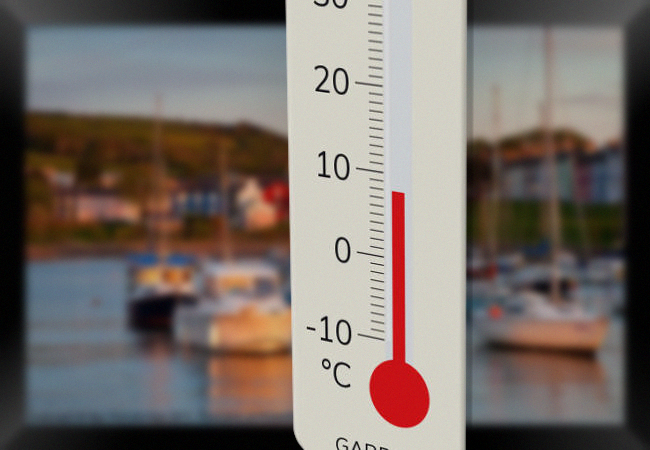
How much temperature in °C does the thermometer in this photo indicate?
8 °C
